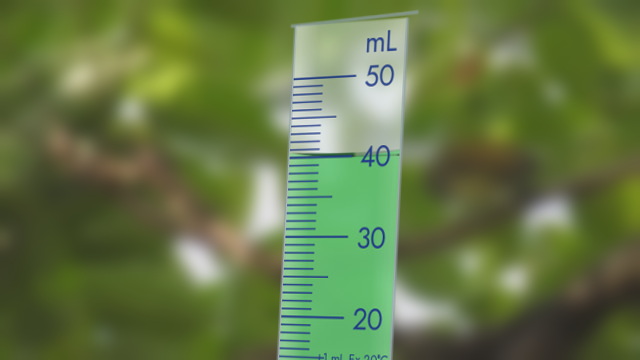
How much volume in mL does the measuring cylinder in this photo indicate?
40 mL
